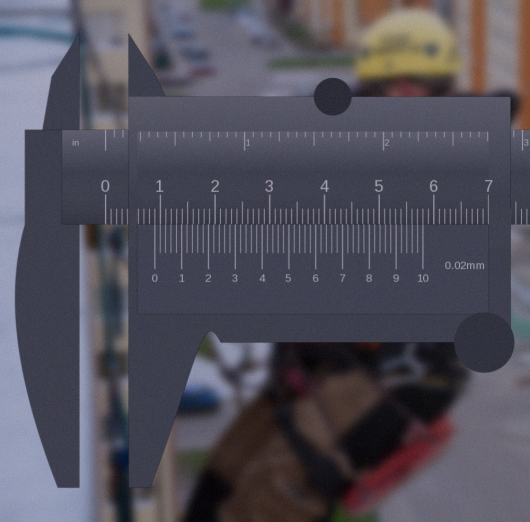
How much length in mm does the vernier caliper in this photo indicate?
9.0 mm
